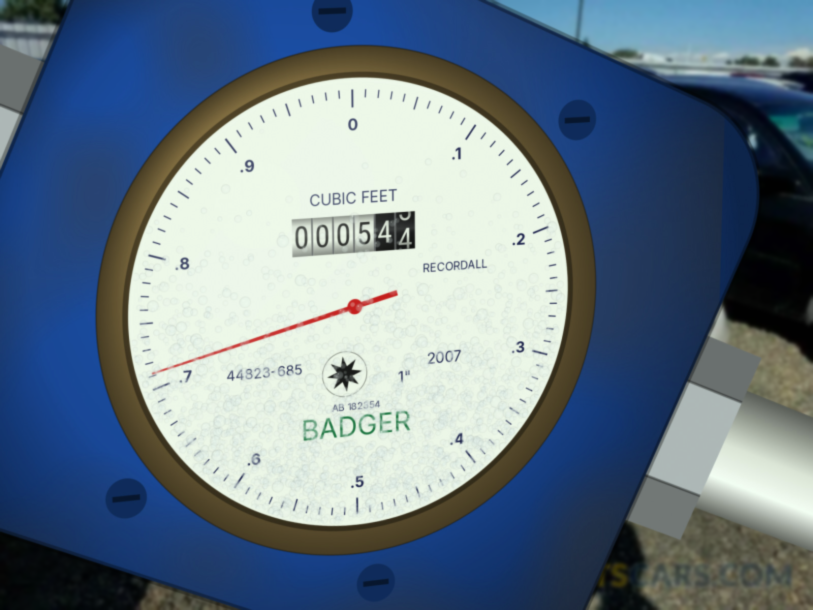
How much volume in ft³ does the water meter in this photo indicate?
543.71 ft³
